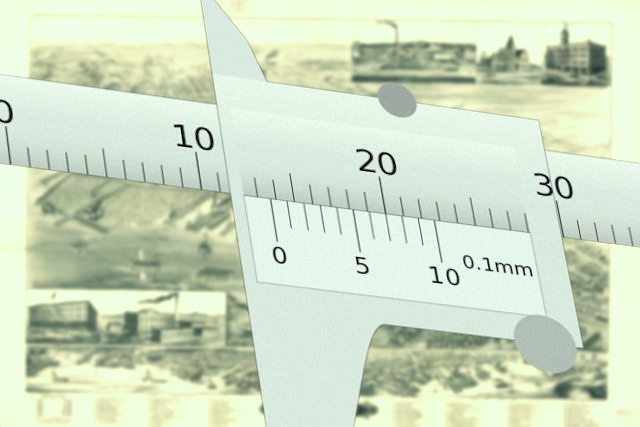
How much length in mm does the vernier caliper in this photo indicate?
13.7 mm
